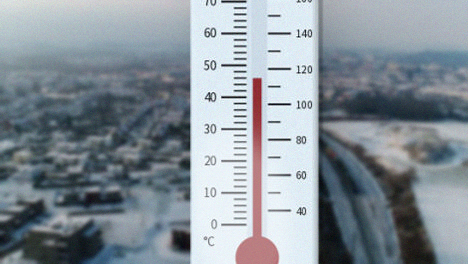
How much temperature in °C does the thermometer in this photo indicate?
46 °C
